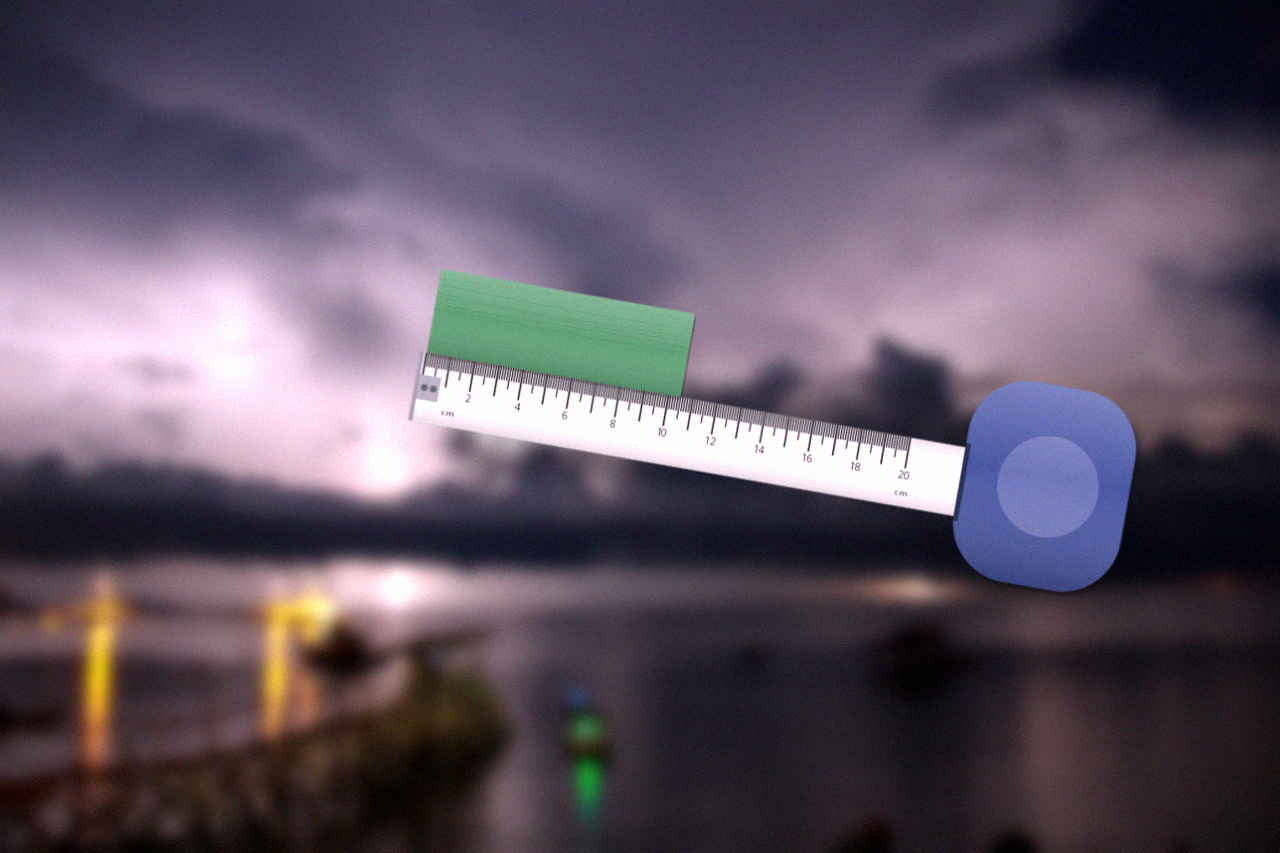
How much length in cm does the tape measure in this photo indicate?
10.5 cm
